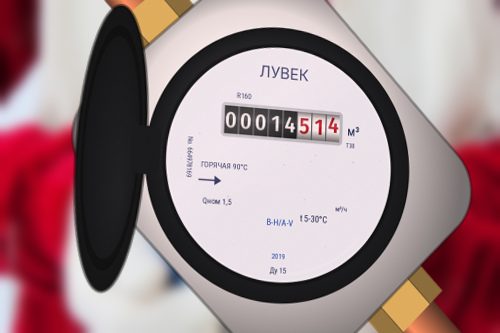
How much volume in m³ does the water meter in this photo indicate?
14.514 m³
